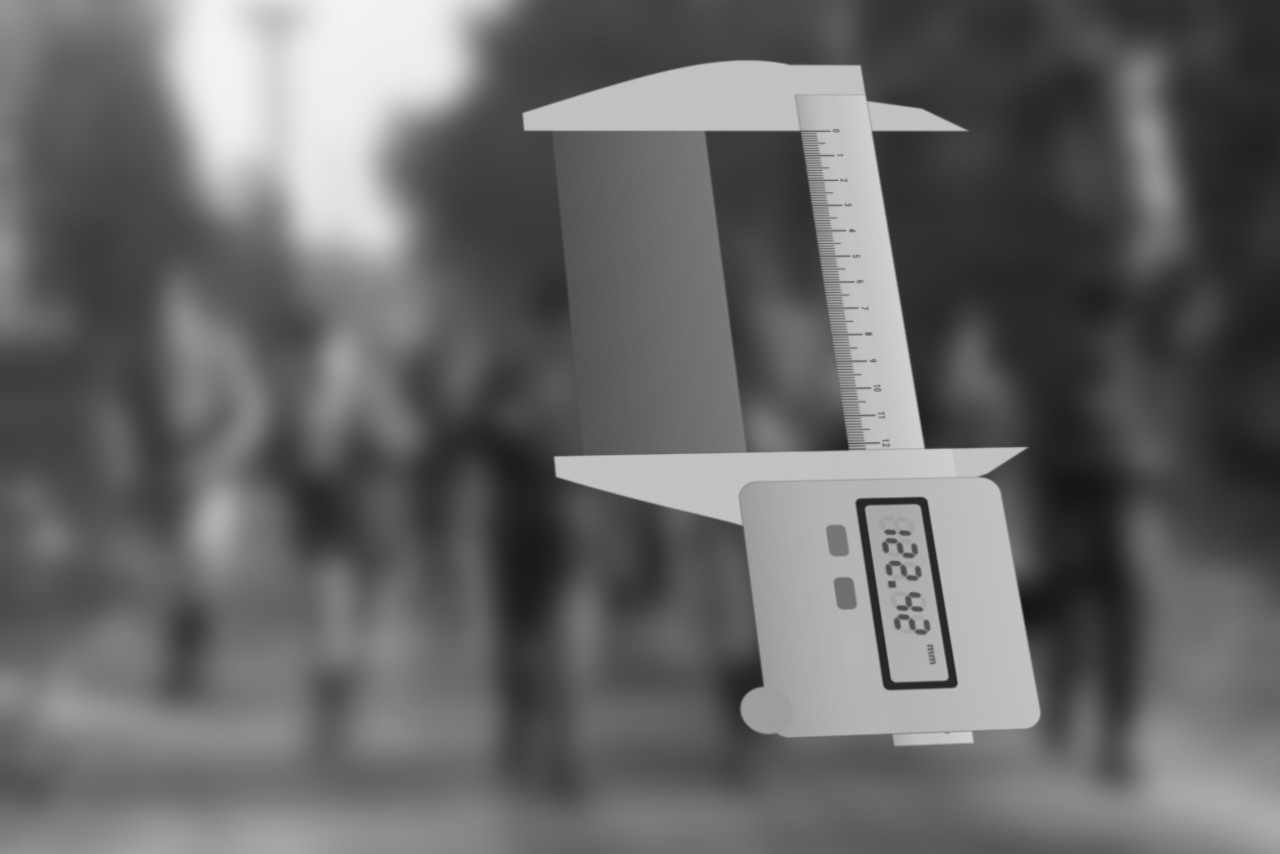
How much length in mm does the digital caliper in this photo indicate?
122.42 mm
